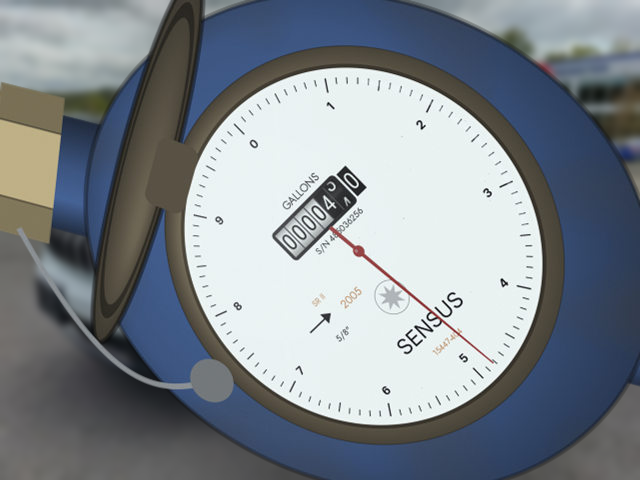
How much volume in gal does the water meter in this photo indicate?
434.8 gal
